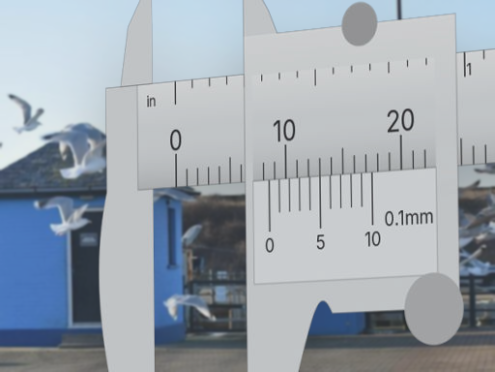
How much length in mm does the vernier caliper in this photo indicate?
8.5 mm
